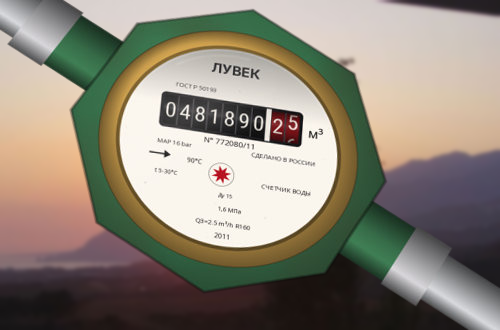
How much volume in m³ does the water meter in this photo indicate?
481890.25 m³
